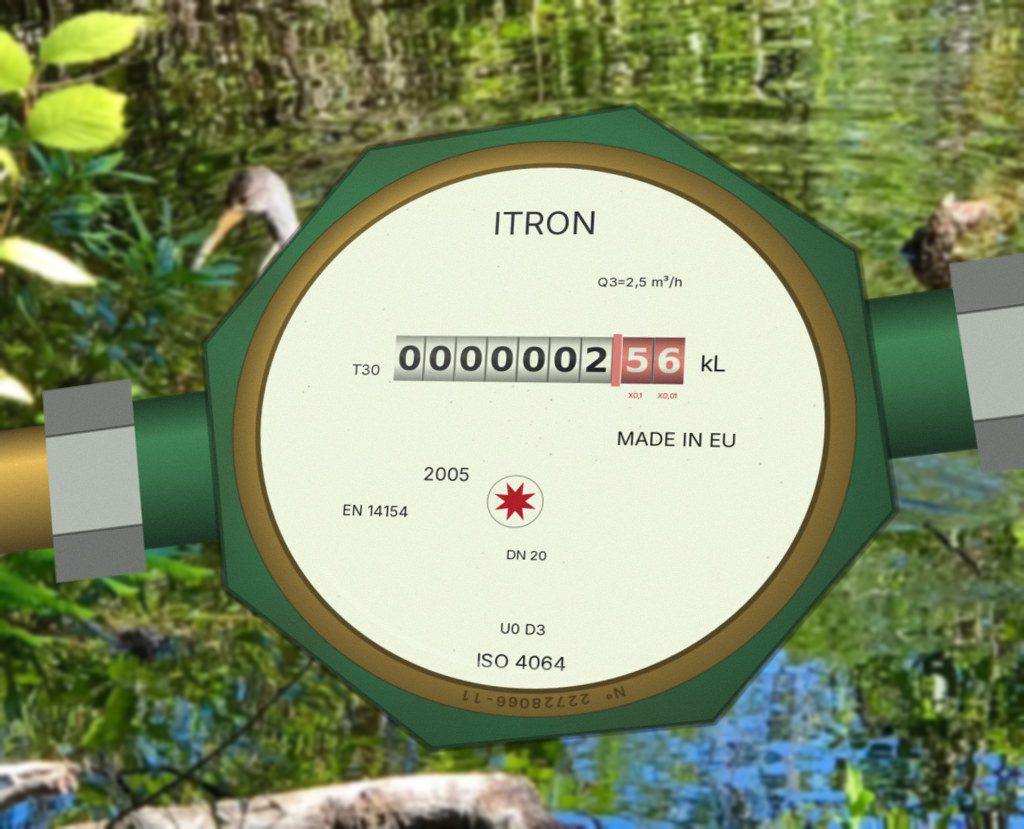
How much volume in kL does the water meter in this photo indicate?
2.56 kL
